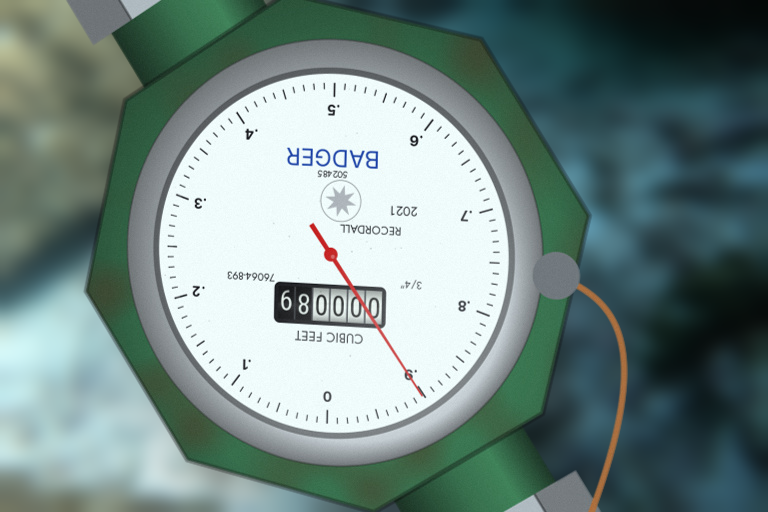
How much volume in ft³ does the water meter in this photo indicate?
88.90 ft³
